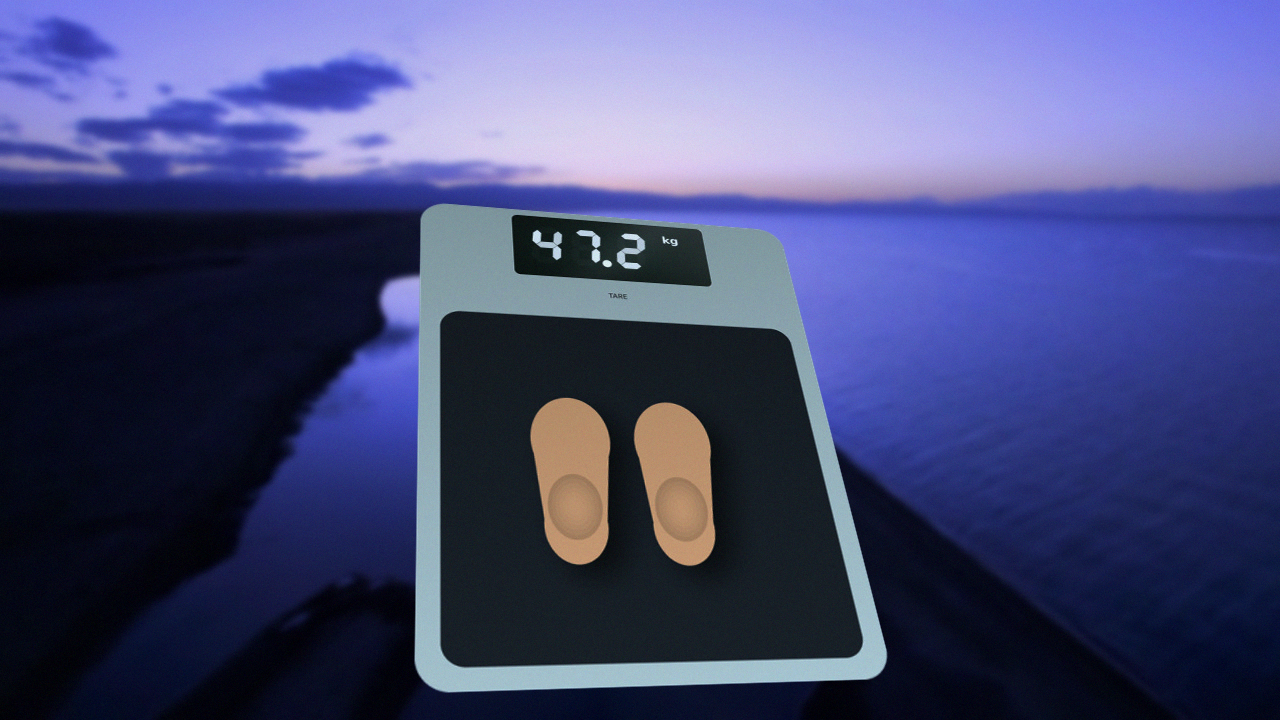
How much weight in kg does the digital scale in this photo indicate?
47.2 kg
